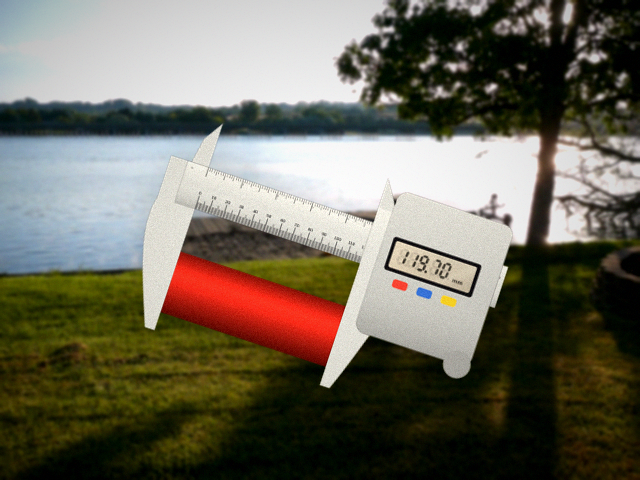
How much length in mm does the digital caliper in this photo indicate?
119.70 mm
